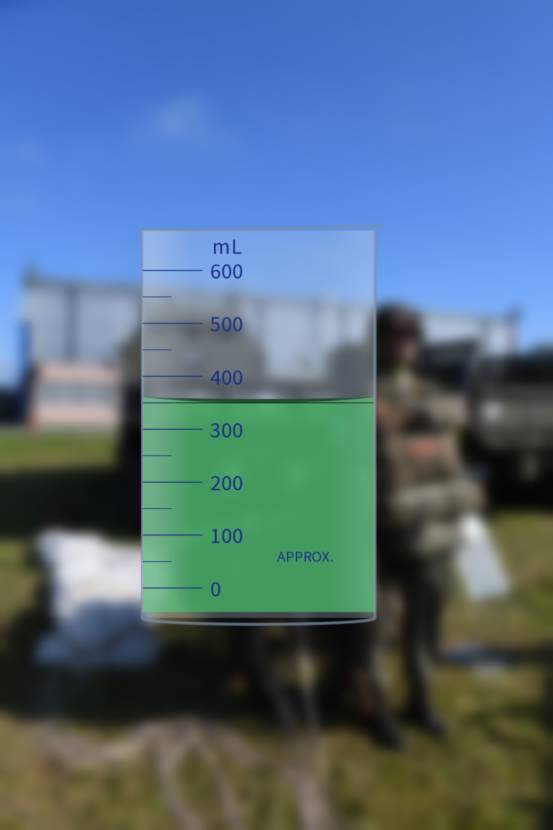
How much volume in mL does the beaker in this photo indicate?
350 mL
